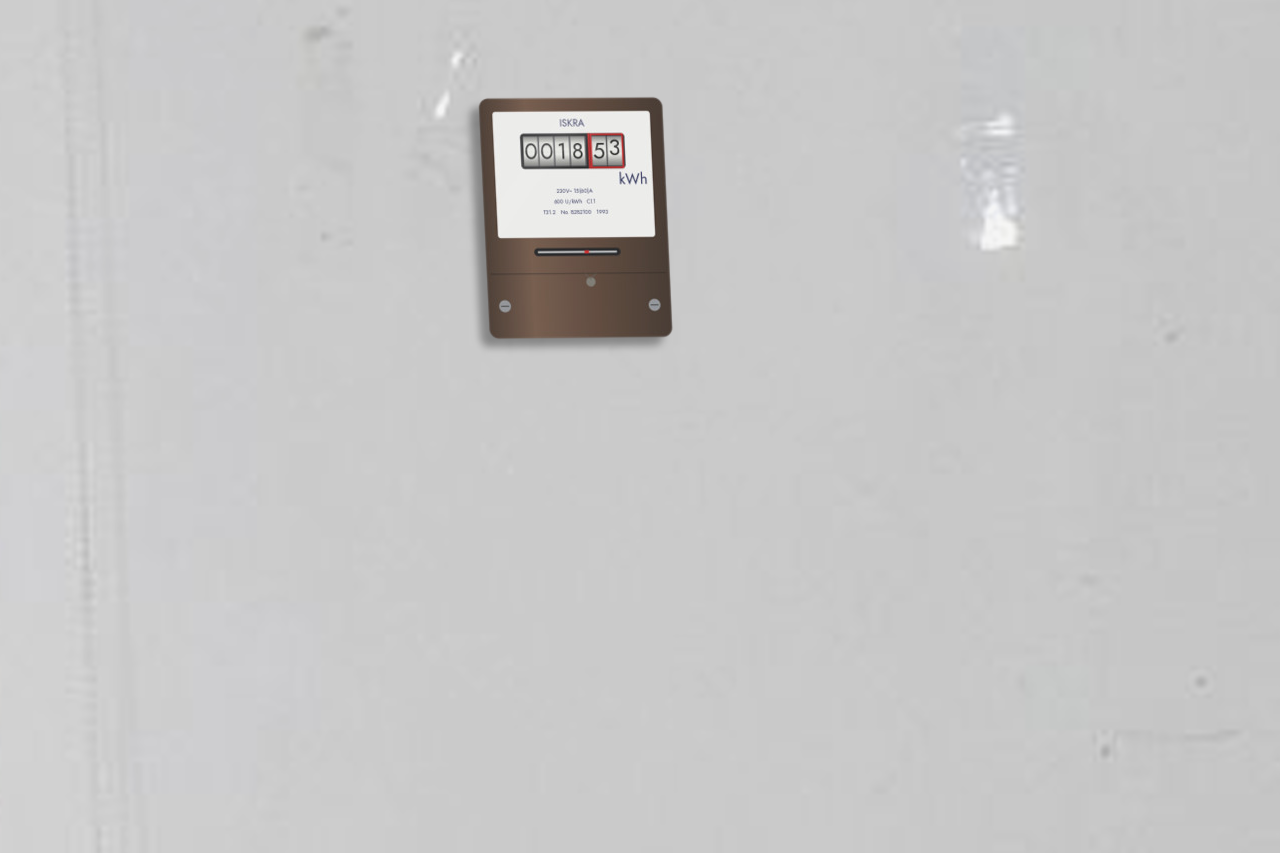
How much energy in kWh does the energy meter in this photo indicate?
18.53 kWh
